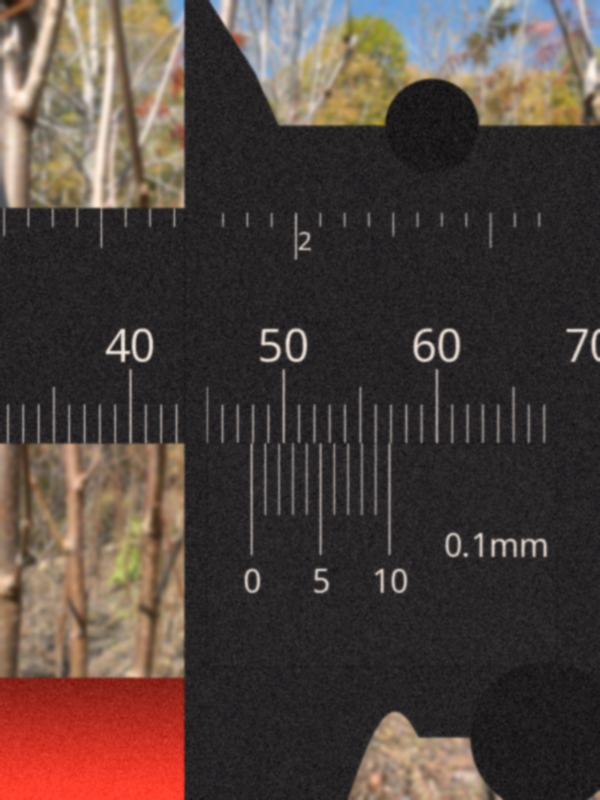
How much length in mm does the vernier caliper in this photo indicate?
47.9 mm
